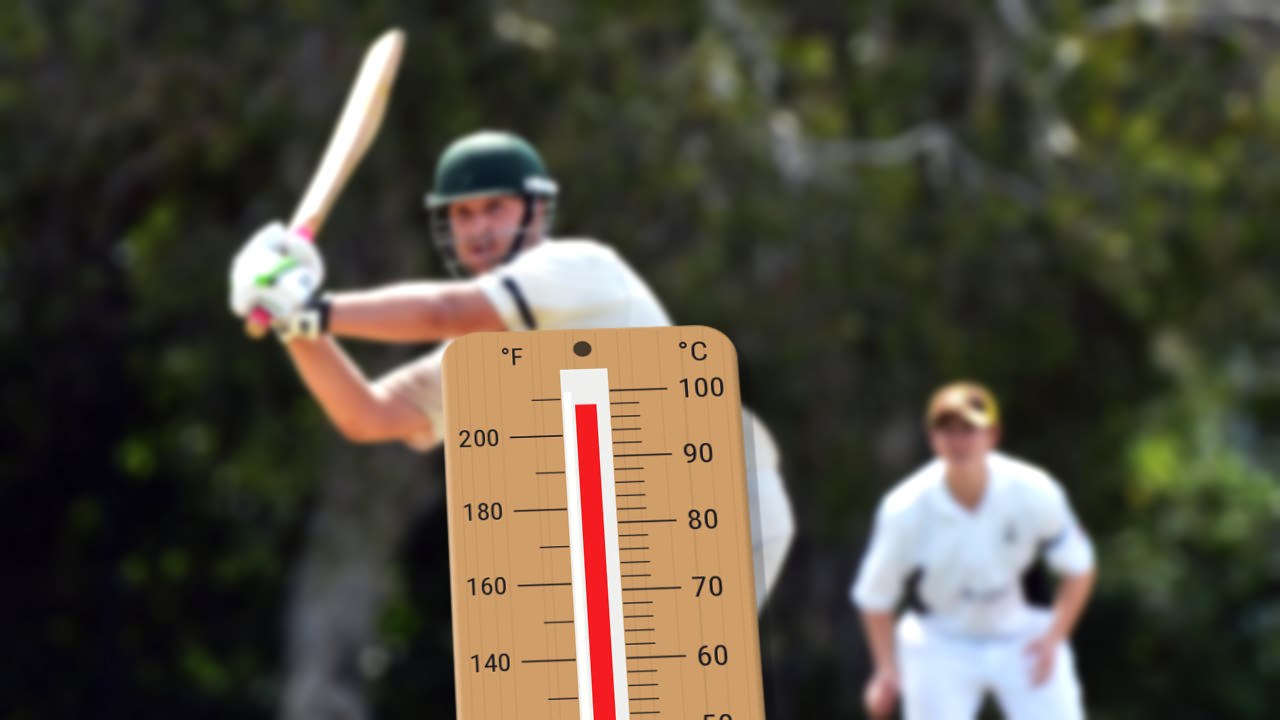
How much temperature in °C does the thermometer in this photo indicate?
98 °C
